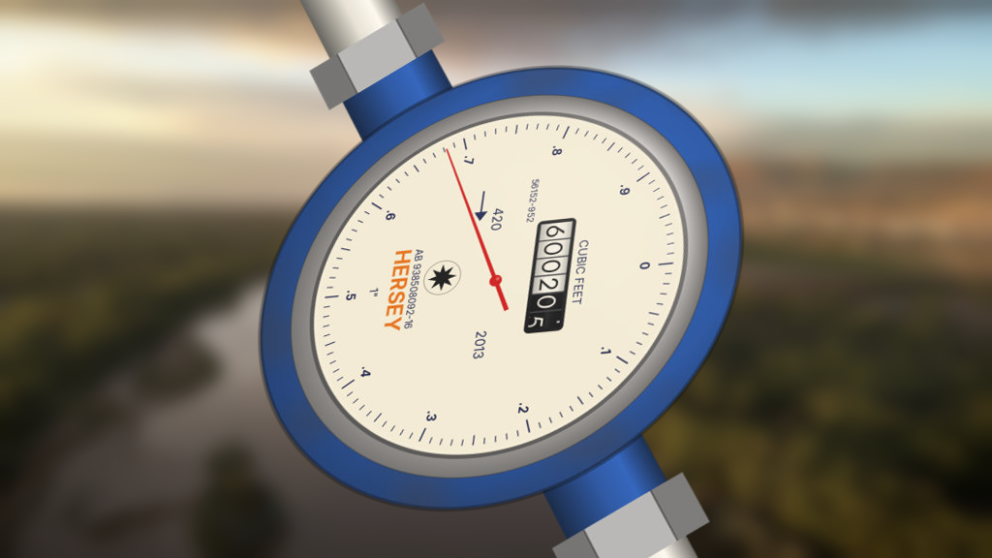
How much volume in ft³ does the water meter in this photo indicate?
600204.68 ft³
